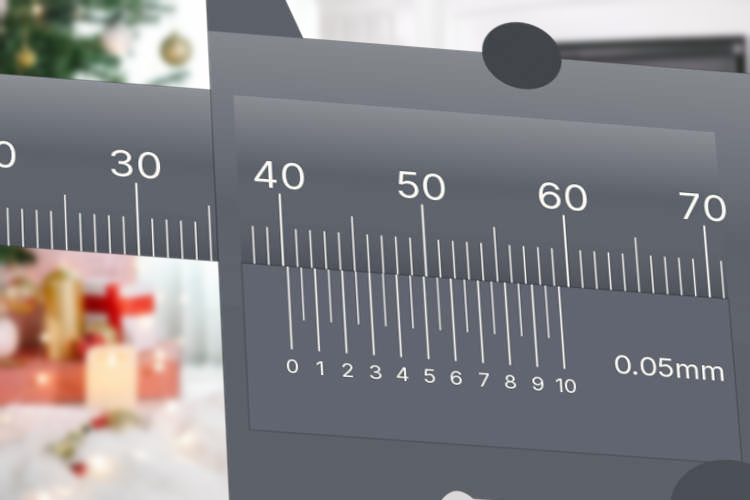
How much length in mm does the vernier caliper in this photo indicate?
40.3 mm
